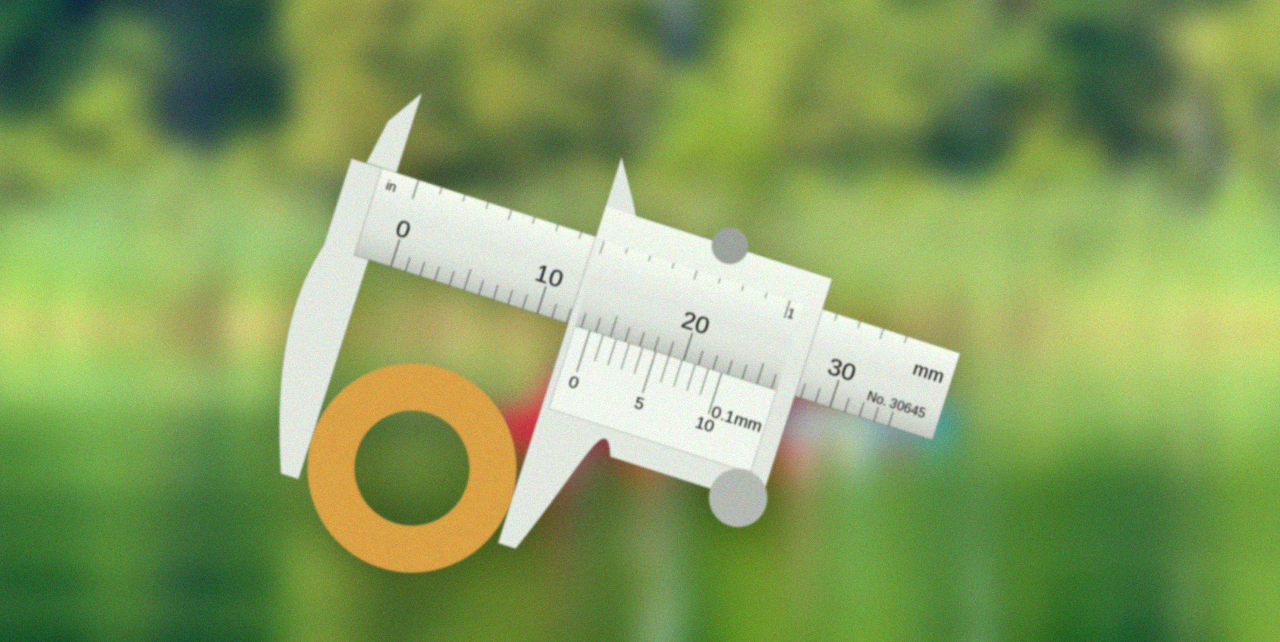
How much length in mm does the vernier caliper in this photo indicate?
13.6 mm
